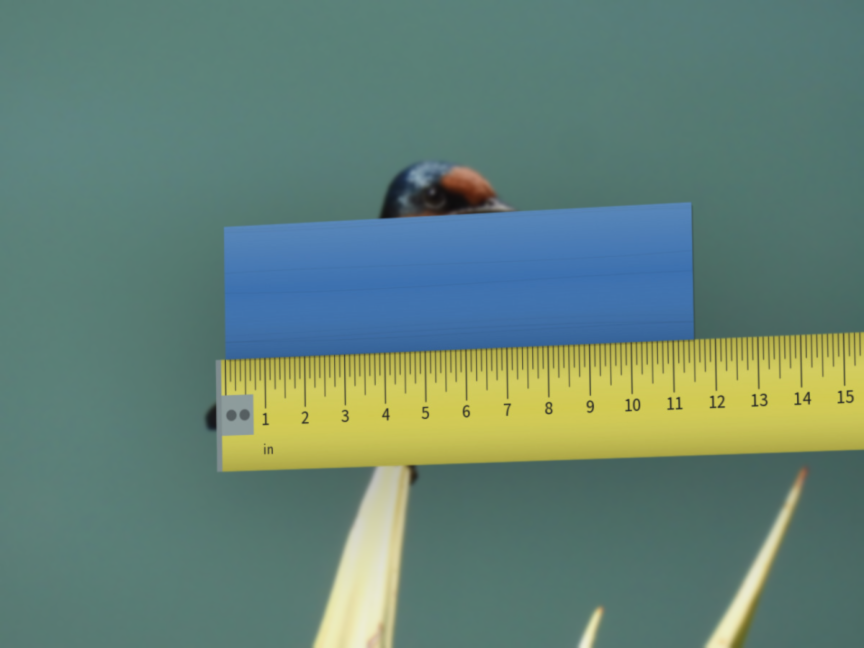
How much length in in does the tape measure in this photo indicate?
11.5 in
